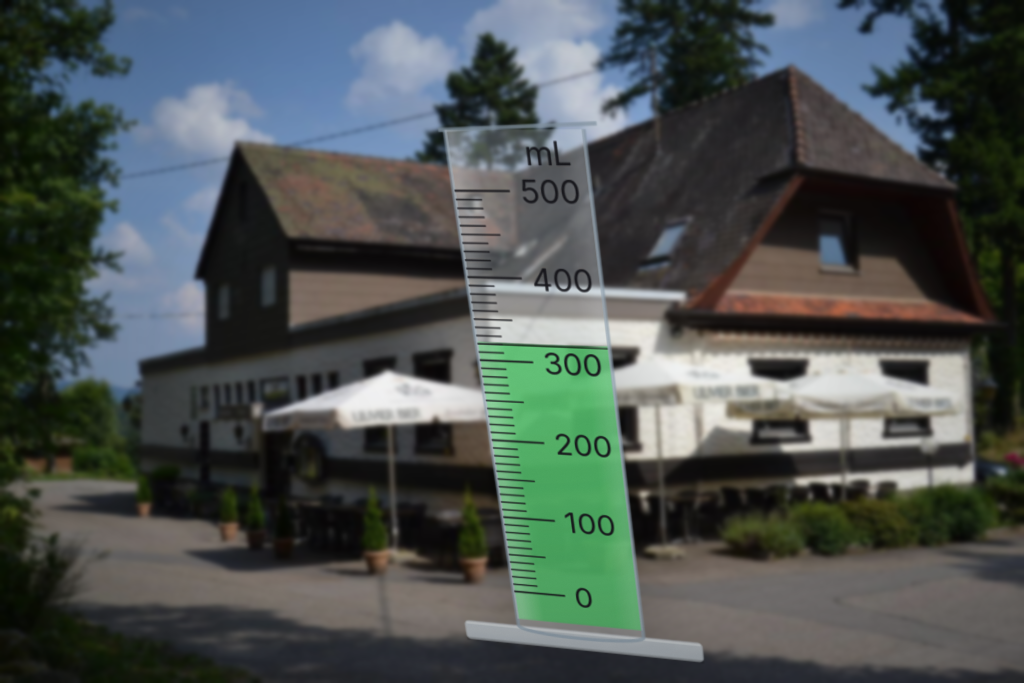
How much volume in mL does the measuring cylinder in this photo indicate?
320 mL
